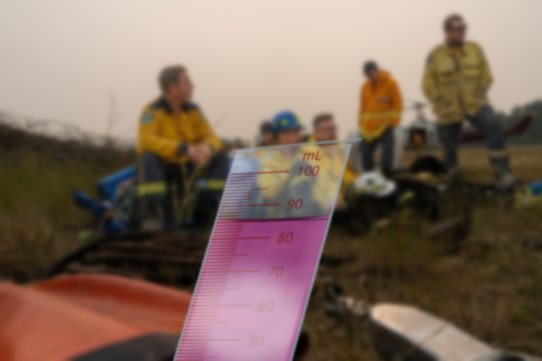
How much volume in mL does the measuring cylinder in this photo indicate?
85 mL
